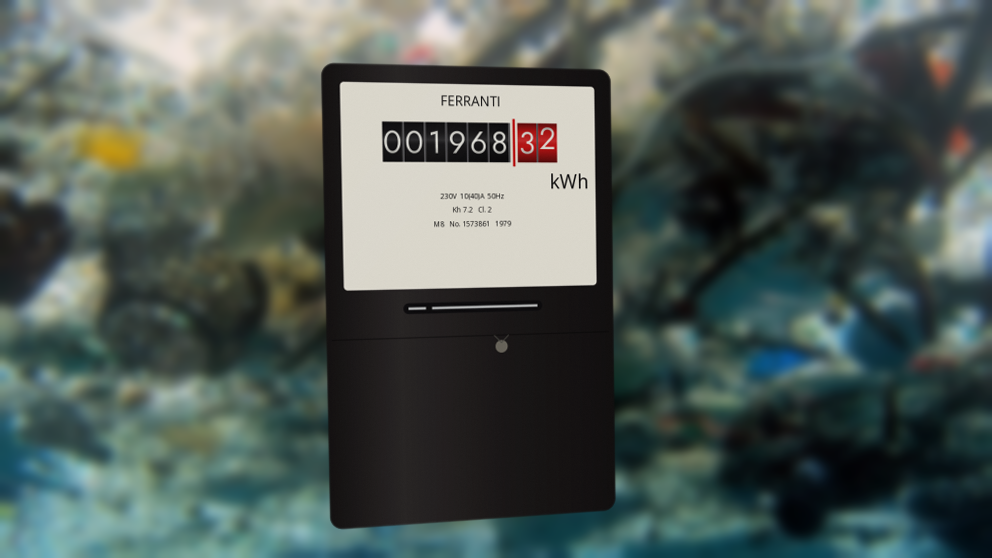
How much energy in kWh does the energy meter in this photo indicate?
1968.32 kWh
